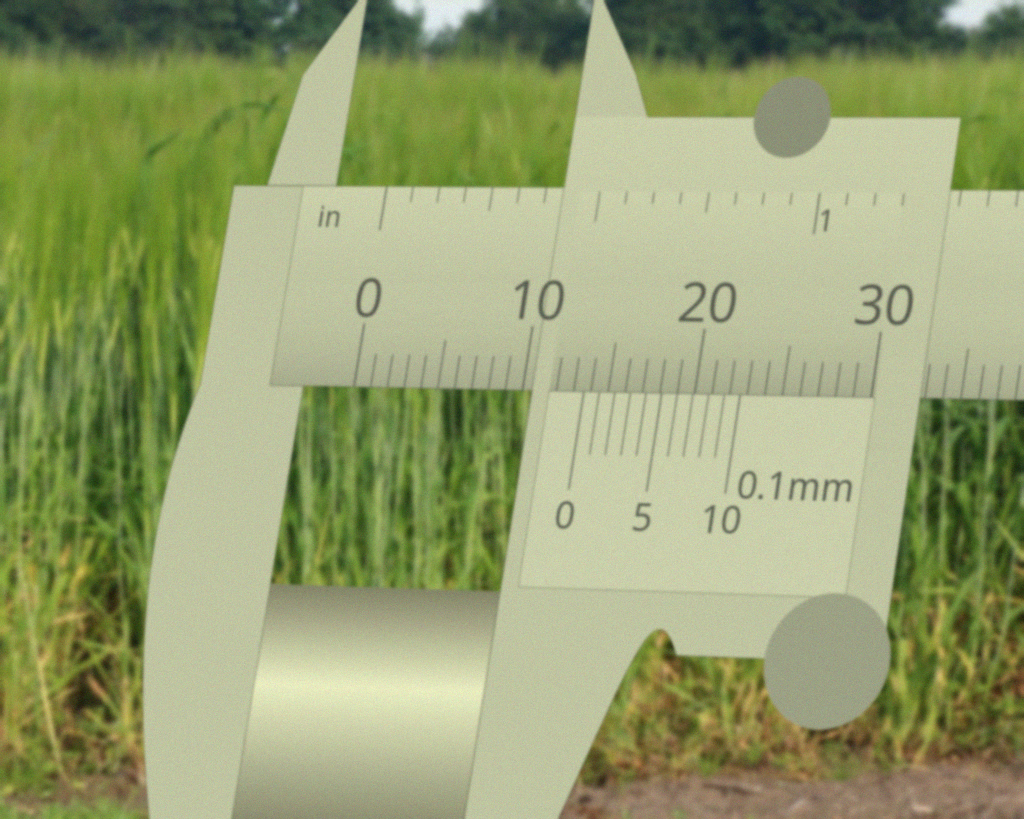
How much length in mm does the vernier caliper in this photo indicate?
13.6 mm
